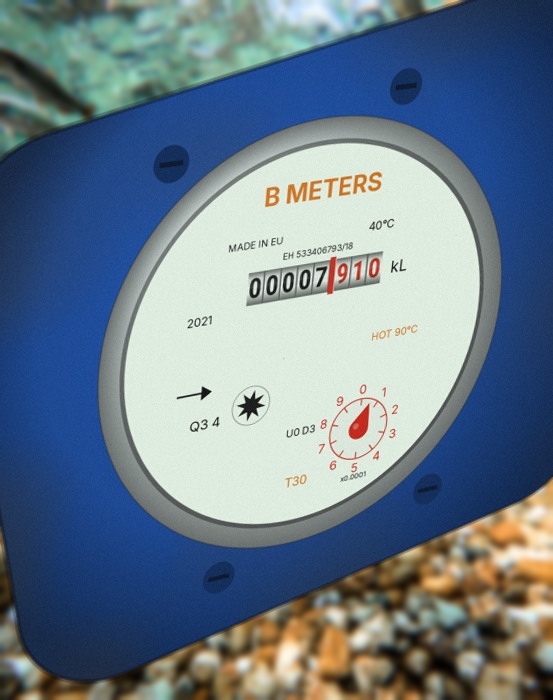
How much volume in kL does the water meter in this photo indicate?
7.9100 kL
